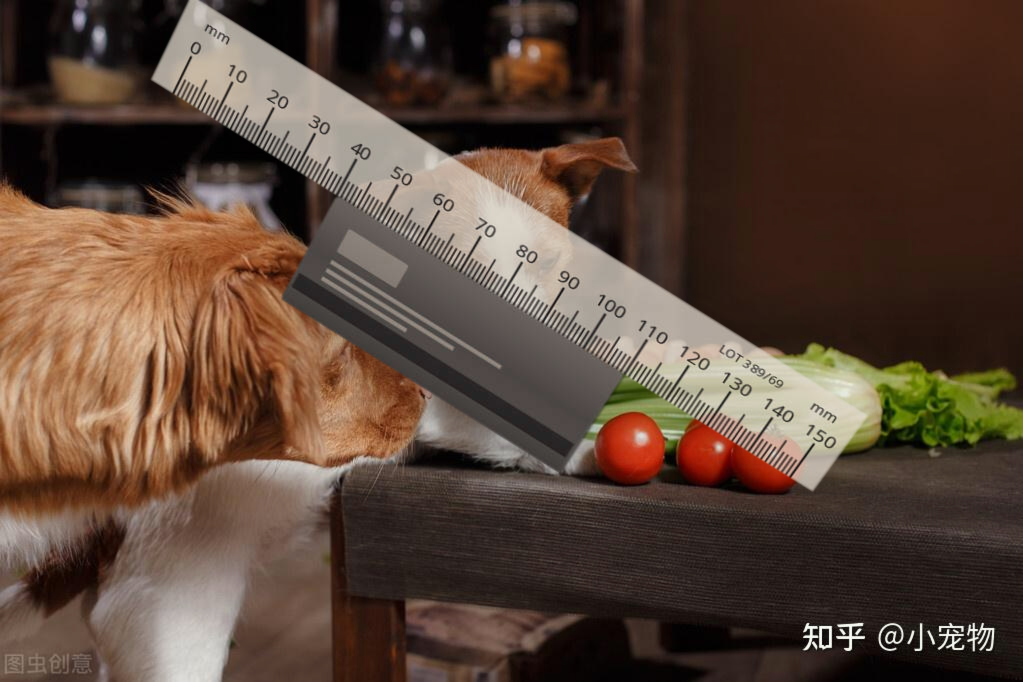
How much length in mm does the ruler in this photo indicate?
70 mm
